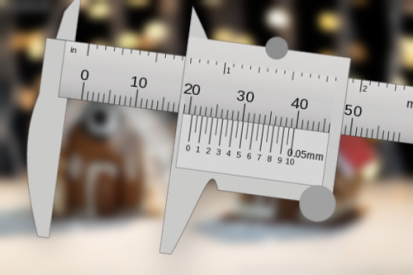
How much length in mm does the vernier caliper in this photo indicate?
20.6 mm
